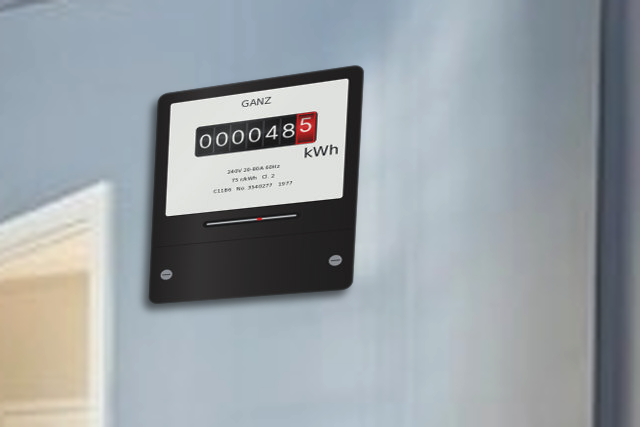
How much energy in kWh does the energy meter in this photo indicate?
48.5 kWh
